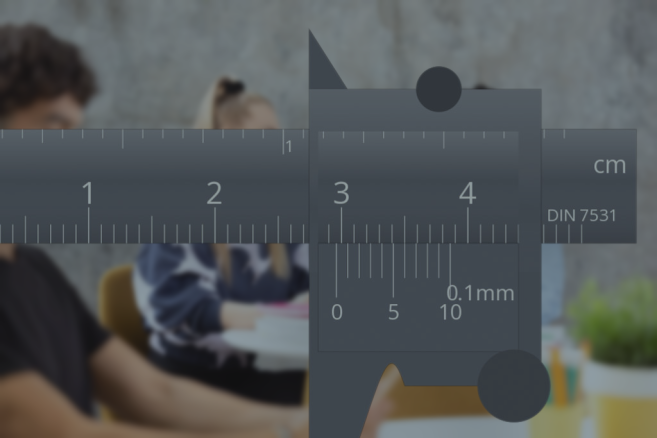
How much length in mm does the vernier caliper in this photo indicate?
29.6 mm
